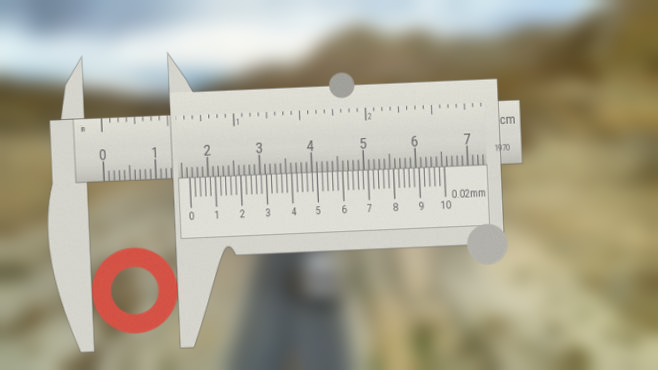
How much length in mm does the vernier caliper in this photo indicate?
16.5 mm
